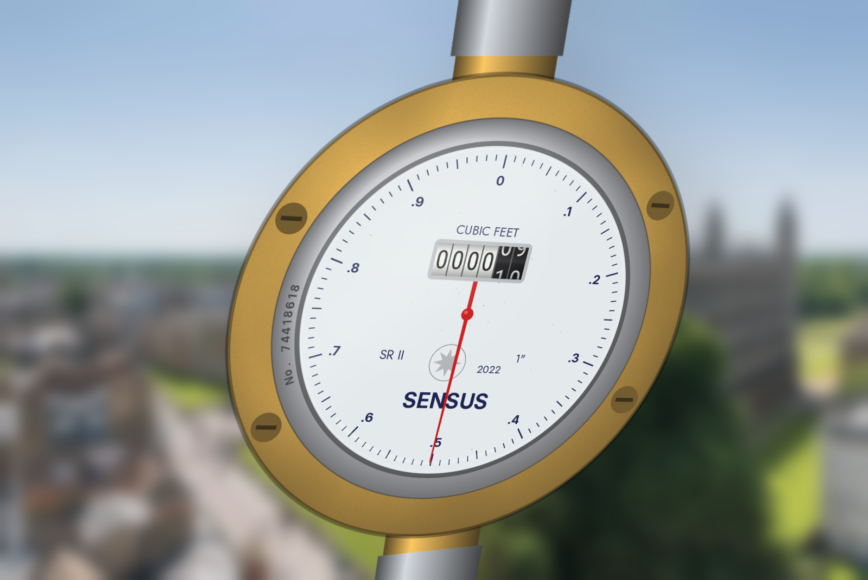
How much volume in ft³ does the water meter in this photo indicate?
9.50 ft³
